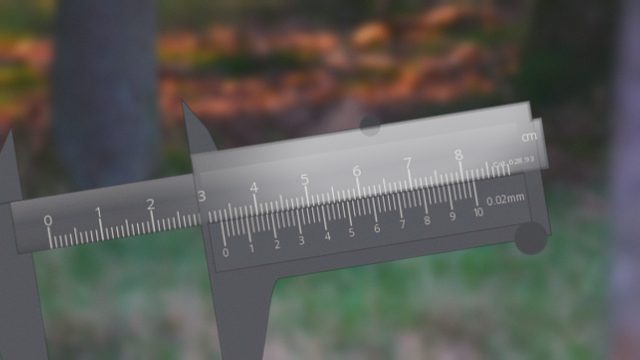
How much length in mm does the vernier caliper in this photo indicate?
33.0 mm
